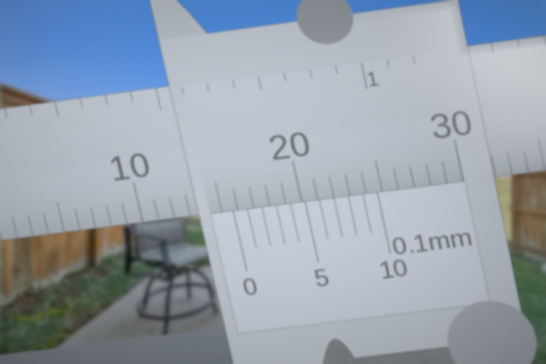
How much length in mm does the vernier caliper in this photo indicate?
15.7 mm
